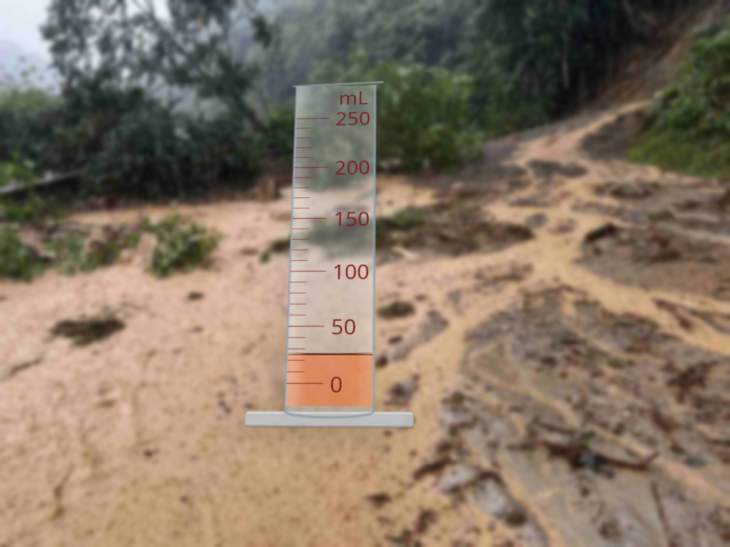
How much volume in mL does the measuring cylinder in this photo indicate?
25 mL
